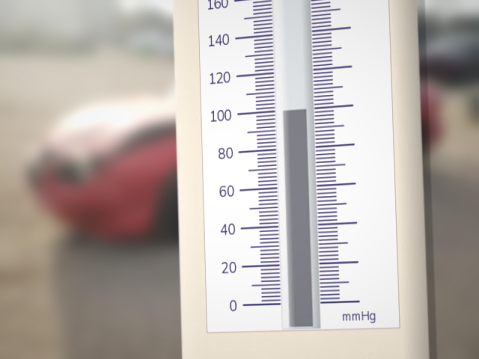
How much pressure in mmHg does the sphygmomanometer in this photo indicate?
100 mmHg
